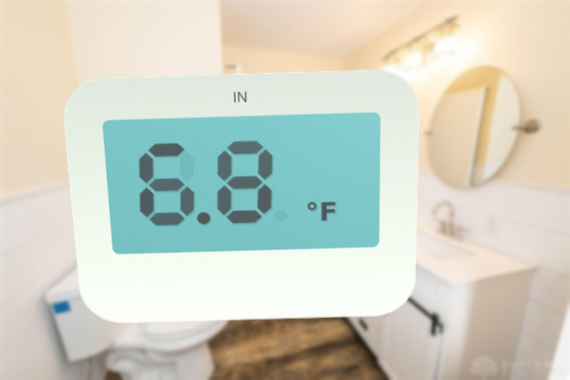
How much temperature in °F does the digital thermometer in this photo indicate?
6.8 °F
